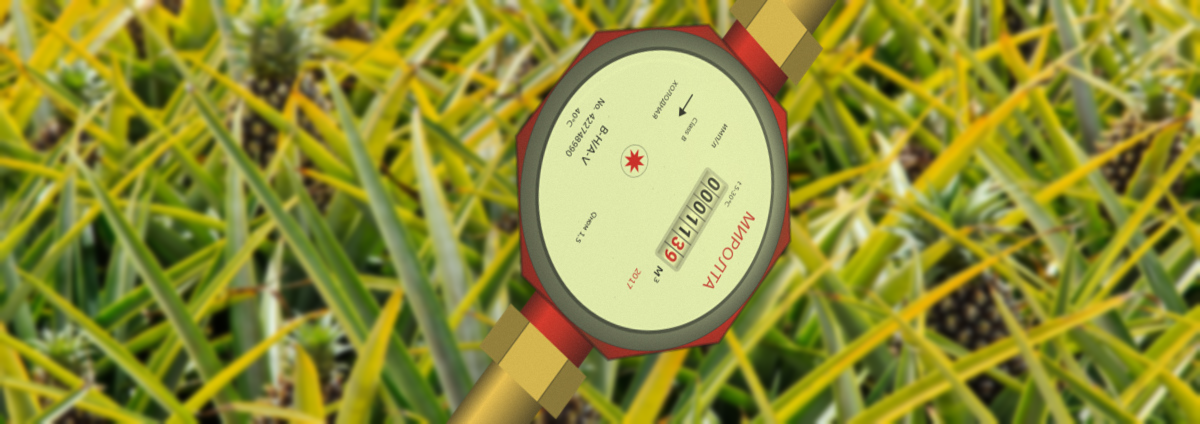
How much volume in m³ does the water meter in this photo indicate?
11.39 m³
